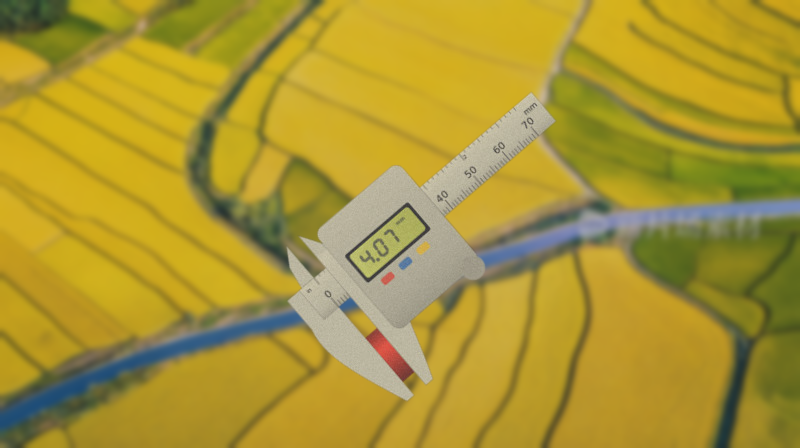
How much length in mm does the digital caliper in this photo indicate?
4.07 mm
